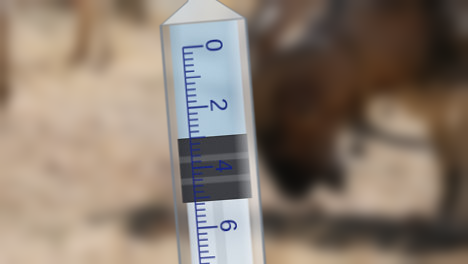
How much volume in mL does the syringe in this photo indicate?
3 mL
